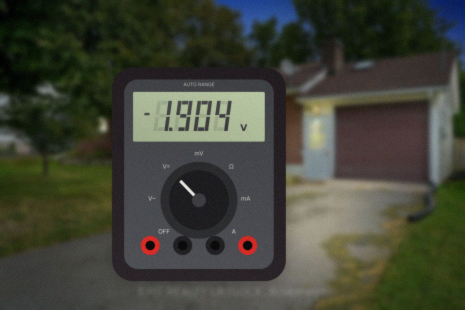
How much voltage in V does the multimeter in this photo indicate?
-1.904 V
